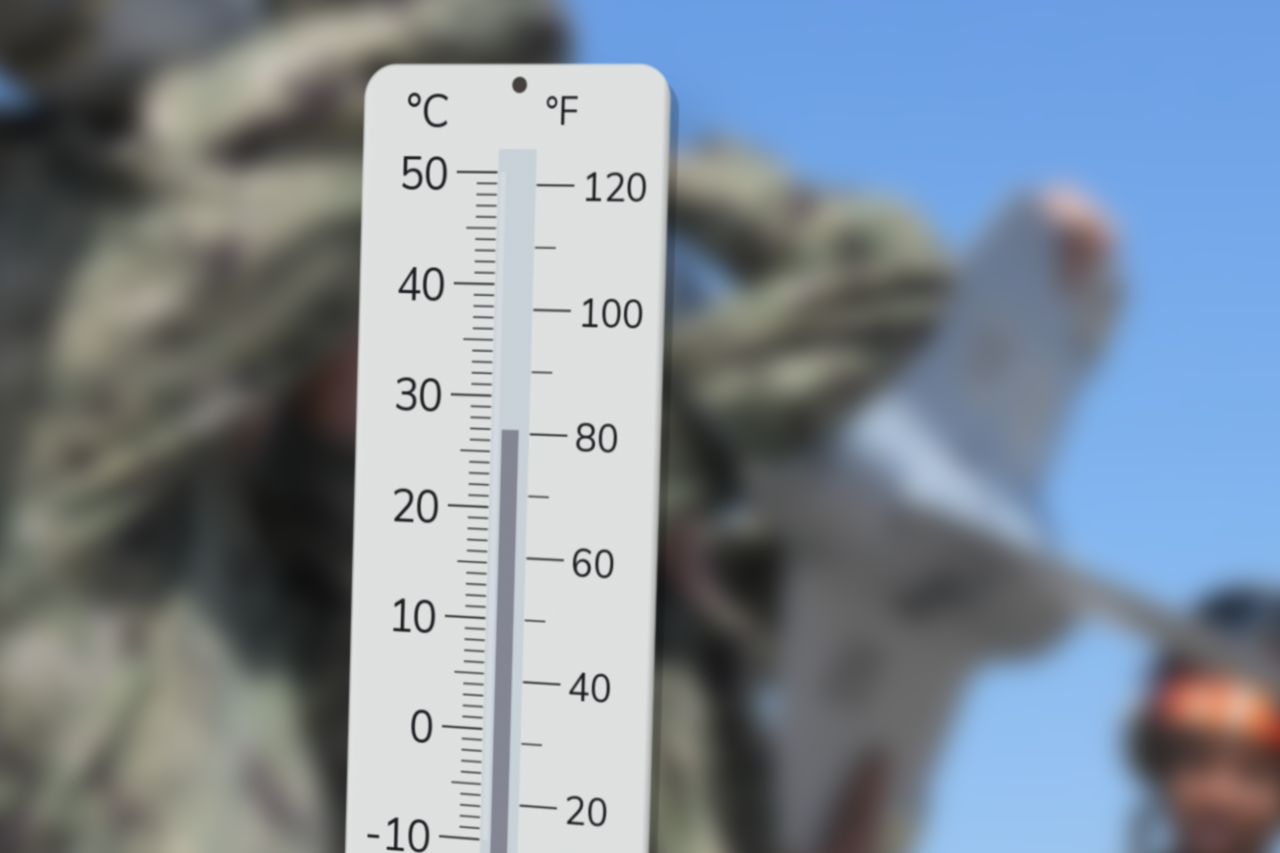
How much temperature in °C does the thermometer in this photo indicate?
27 °C
